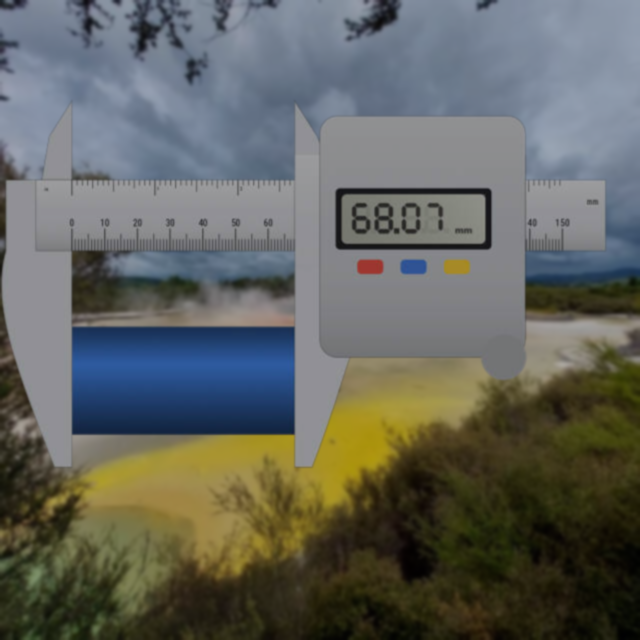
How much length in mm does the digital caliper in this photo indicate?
68.07 mm
